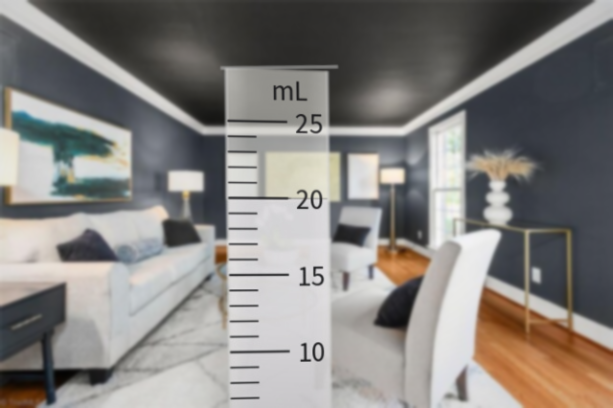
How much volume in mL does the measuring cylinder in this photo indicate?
20 mL
